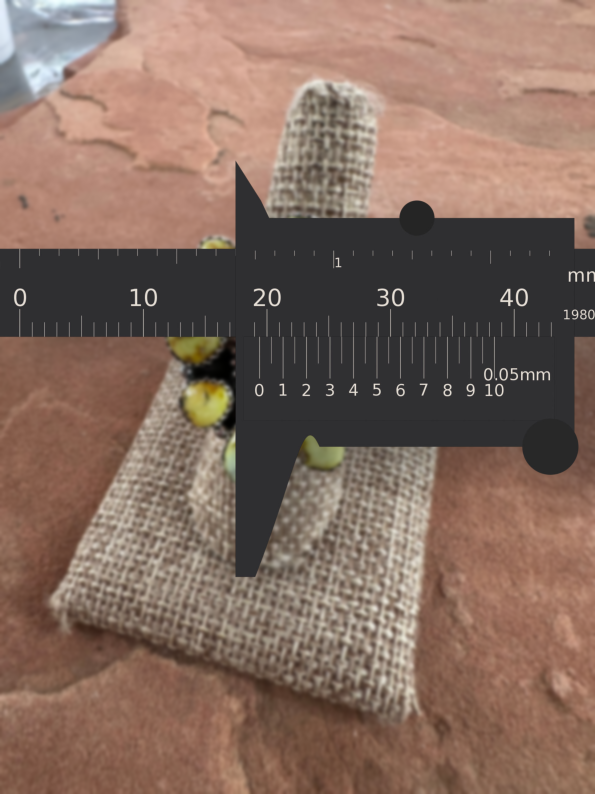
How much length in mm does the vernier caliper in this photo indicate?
19.4 mm
